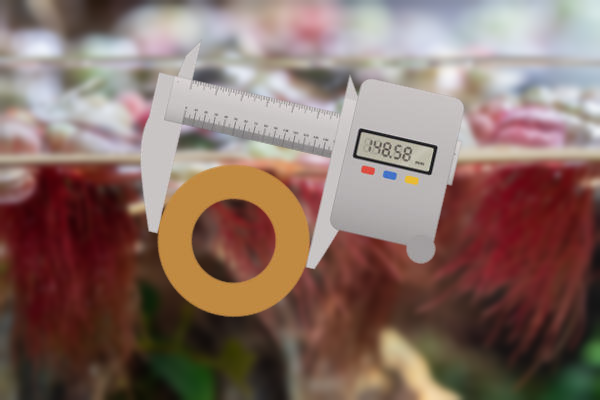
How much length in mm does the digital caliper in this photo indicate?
148.58 mm
